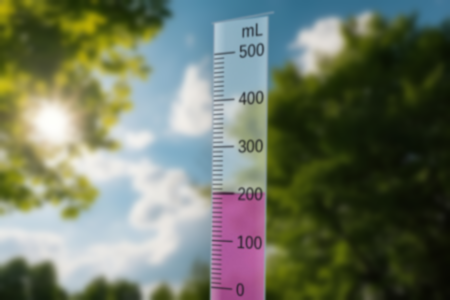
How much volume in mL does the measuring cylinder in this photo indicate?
200 mL
